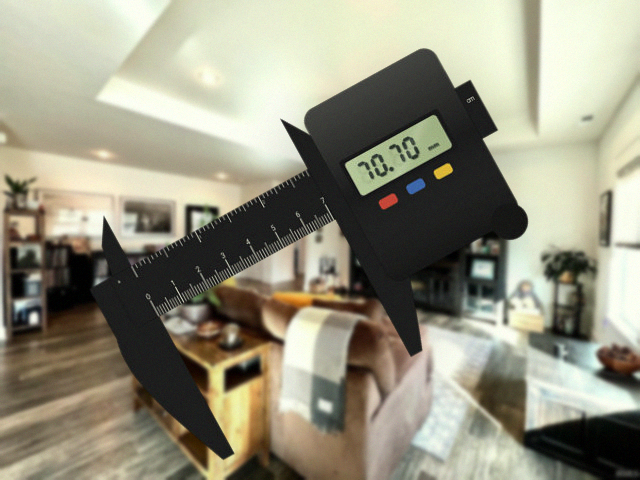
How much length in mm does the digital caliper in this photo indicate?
70.70 mm
